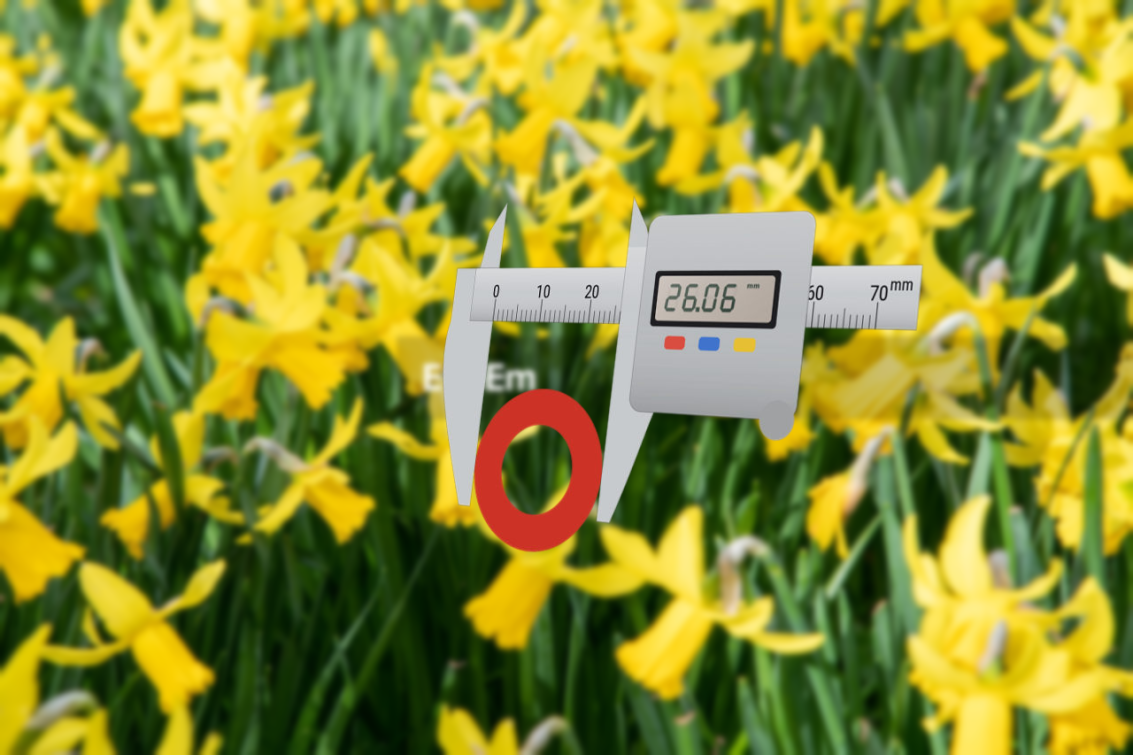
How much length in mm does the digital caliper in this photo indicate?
26.06 mm
